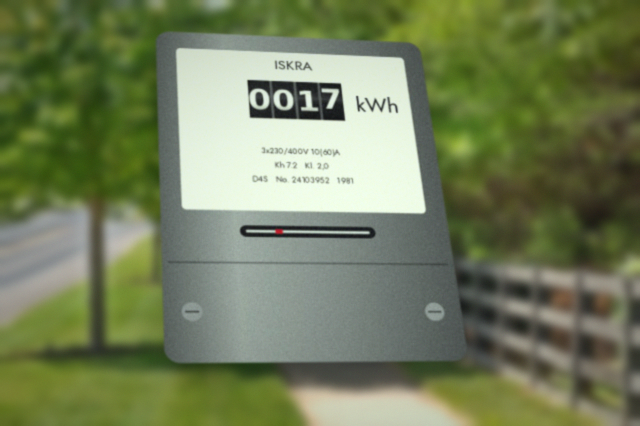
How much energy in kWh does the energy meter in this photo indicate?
17 kWh
